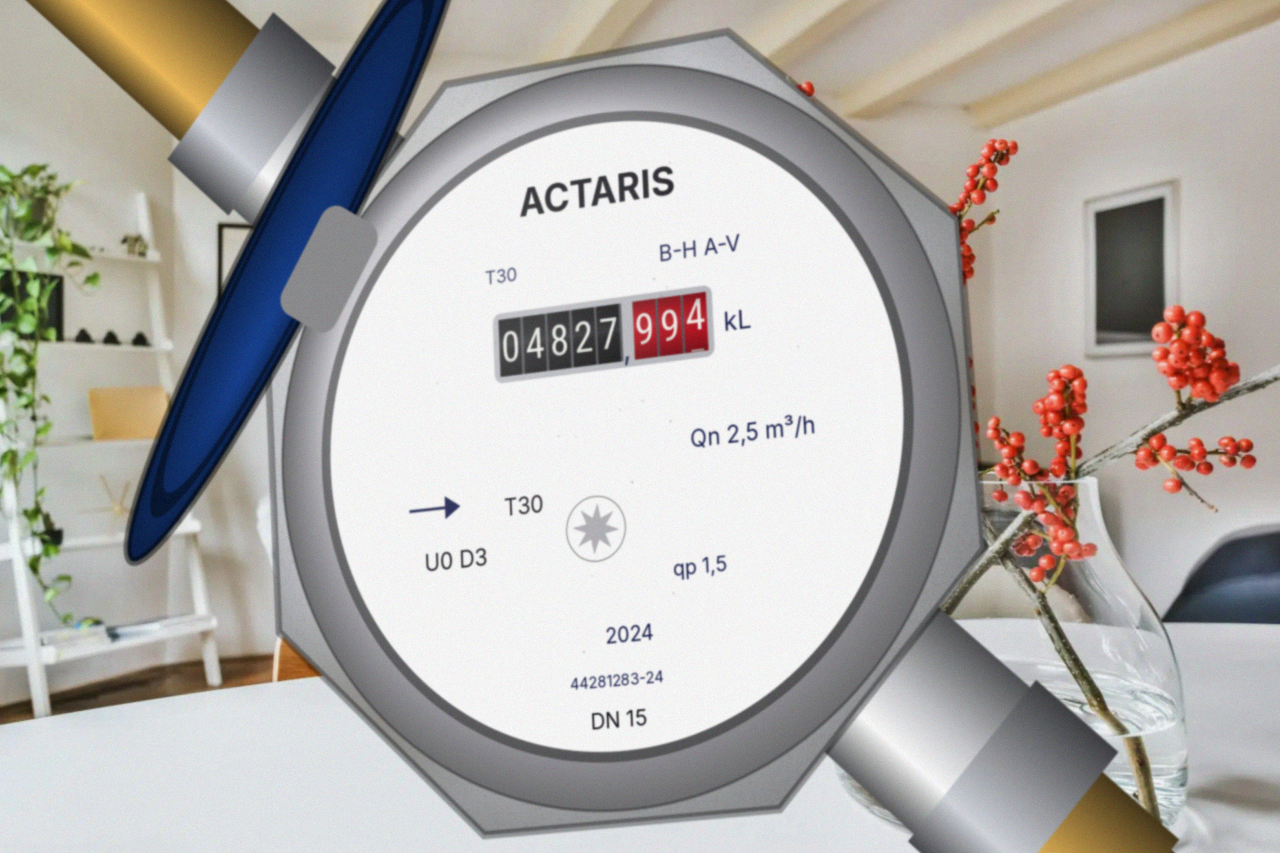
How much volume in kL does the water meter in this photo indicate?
4827.994 kL
